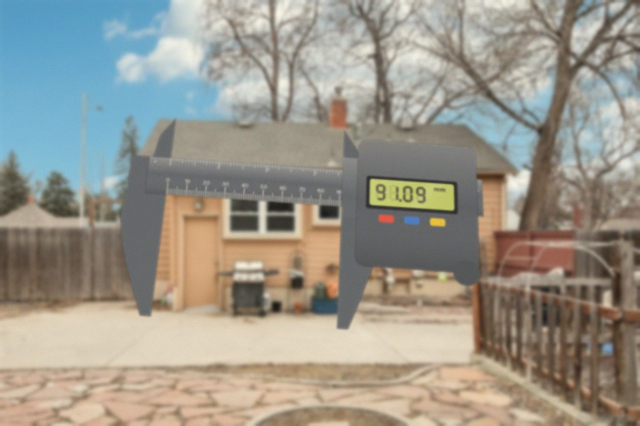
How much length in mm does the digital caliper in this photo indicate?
91.09 mm
